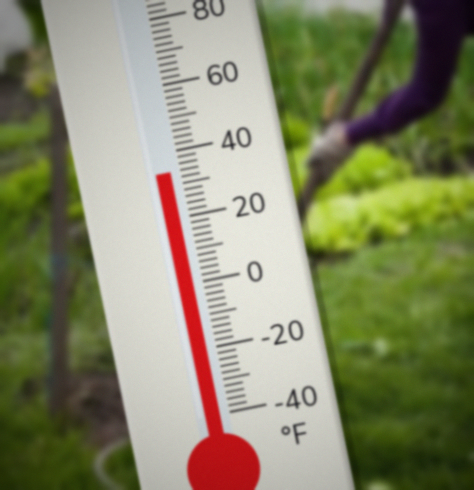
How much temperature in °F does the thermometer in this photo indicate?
34 °F
